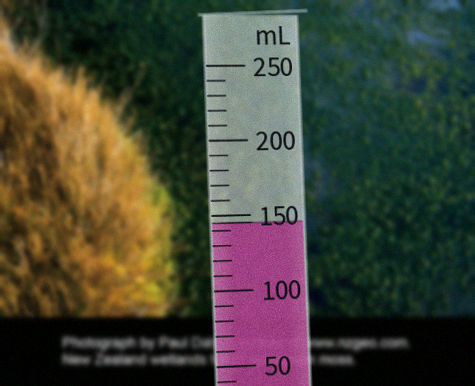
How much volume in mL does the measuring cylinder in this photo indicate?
145 mL
